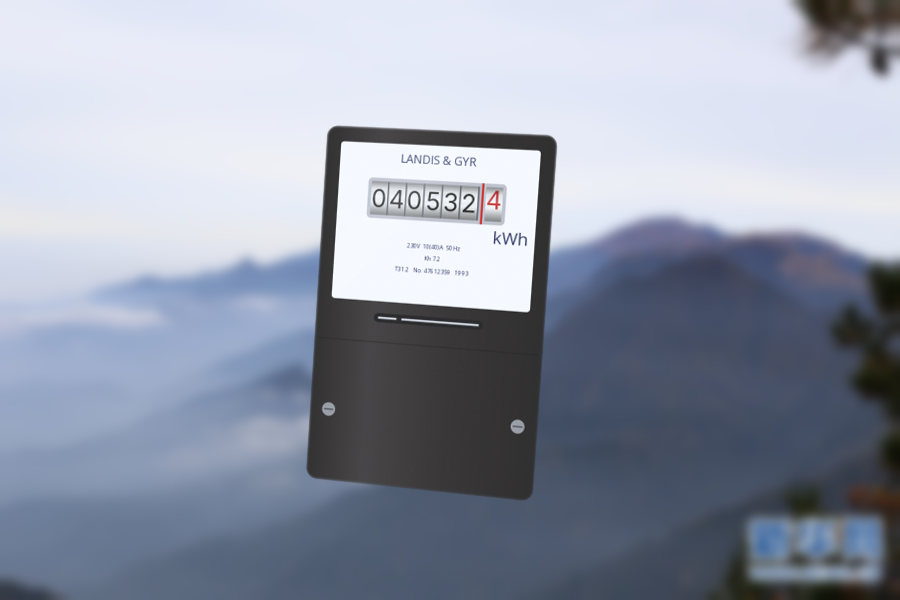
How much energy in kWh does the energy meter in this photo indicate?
40532.4 kWh
